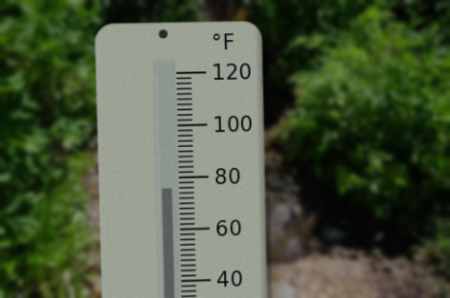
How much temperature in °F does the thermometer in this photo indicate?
76 °F
